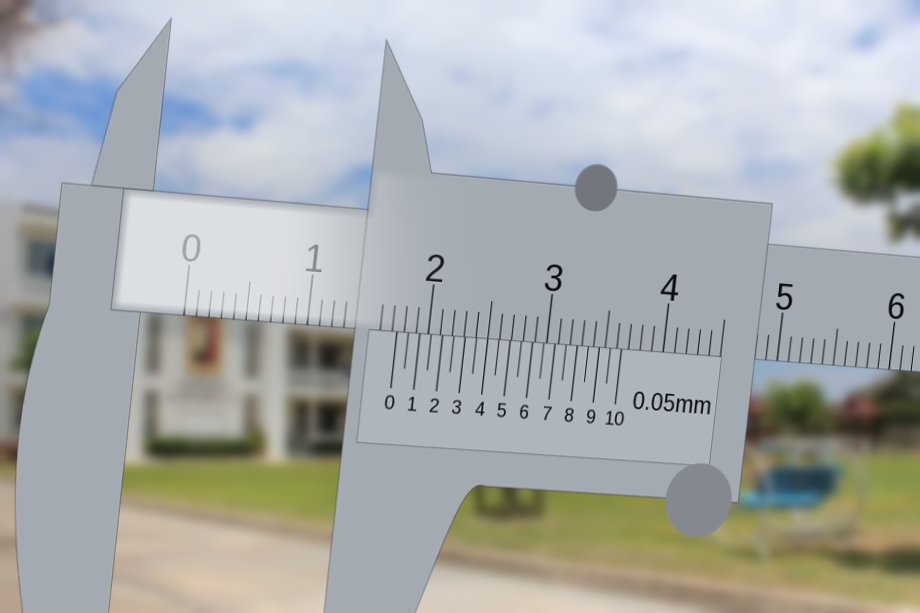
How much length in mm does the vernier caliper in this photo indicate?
17.4 mm
